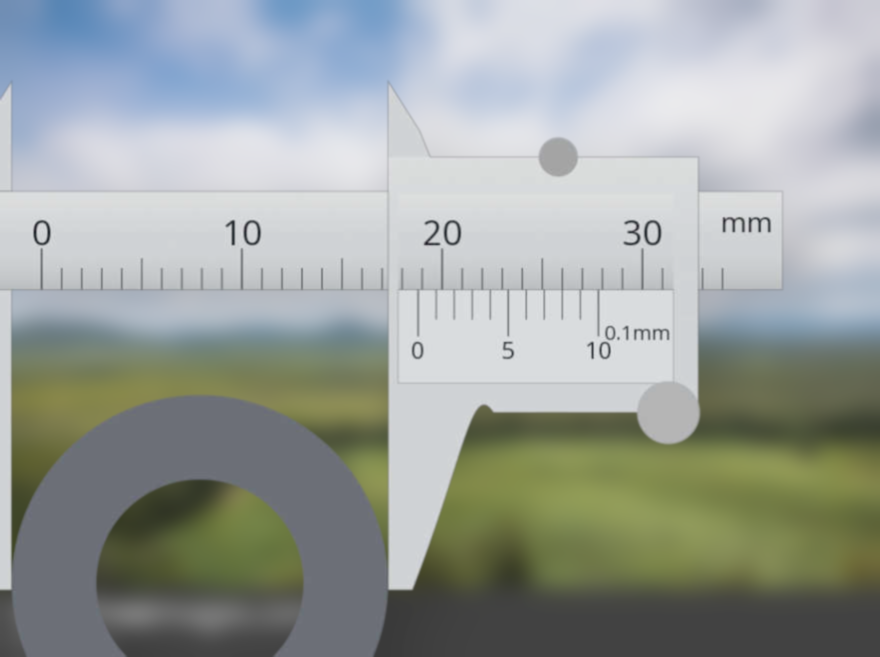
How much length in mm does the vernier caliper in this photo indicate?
18.8 mm
